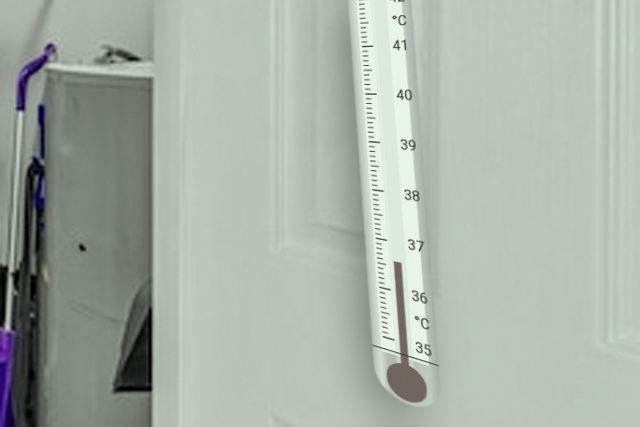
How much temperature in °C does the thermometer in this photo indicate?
36.6 °C
